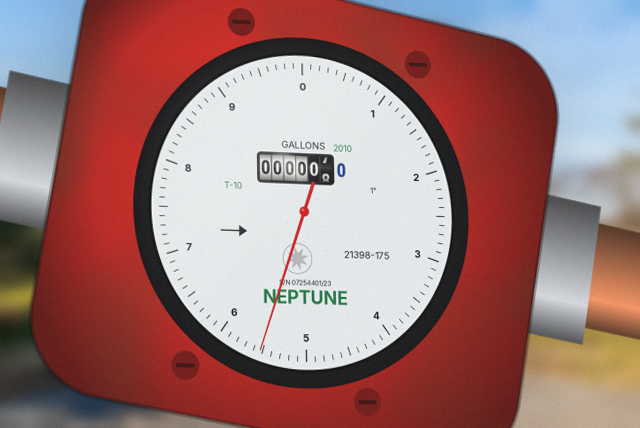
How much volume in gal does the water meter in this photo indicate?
75.5 gal
